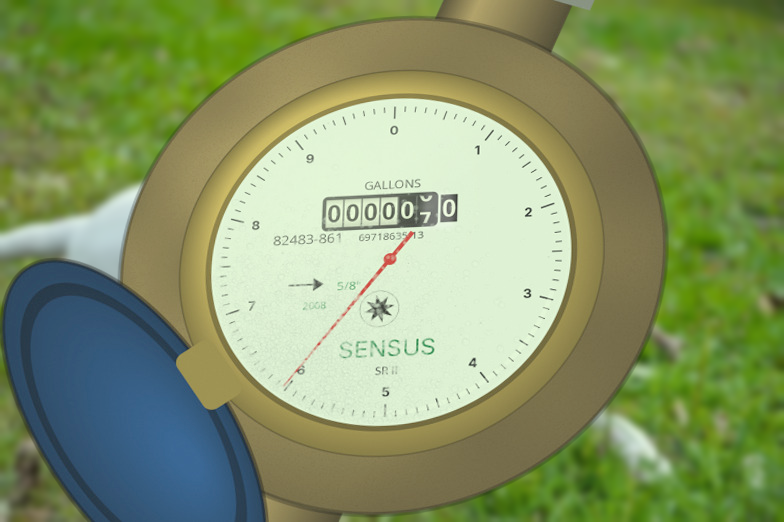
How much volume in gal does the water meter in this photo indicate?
66.0 gal
